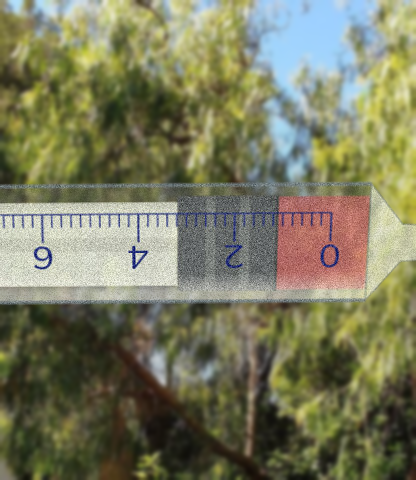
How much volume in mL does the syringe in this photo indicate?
1.1 mL
